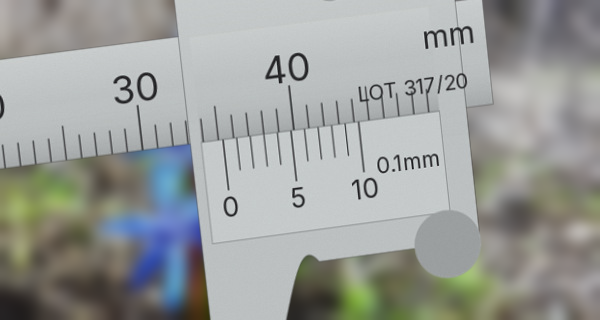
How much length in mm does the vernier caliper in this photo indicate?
35.3 mm
